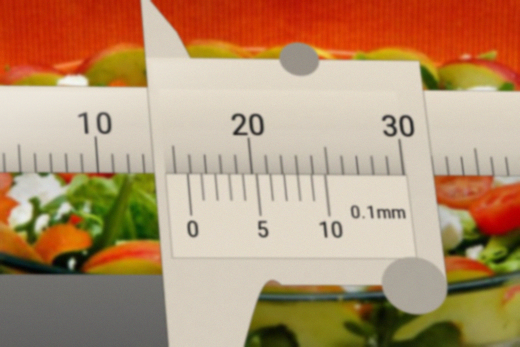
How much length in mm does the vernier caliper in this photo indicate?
15.8 mm
